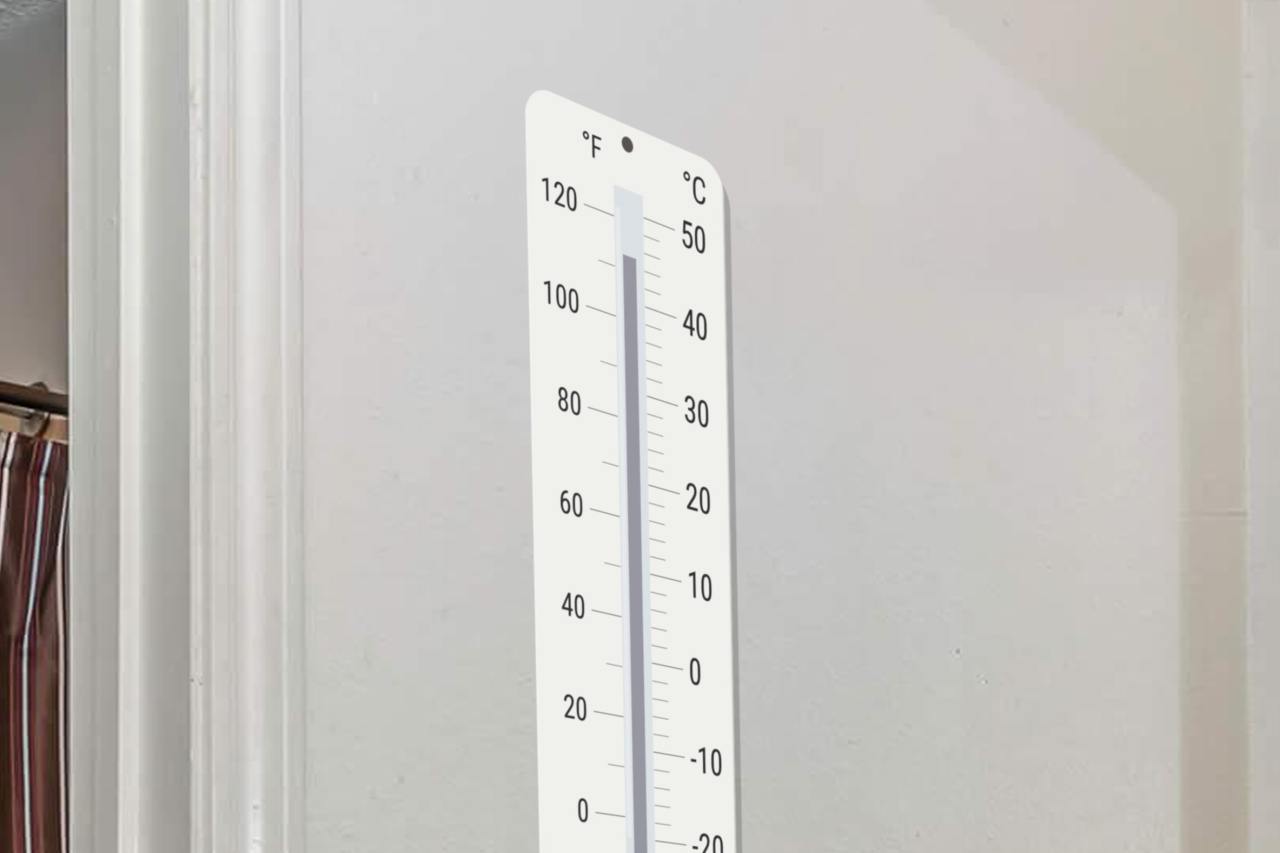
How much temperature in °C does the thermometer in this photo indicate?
45 °C
